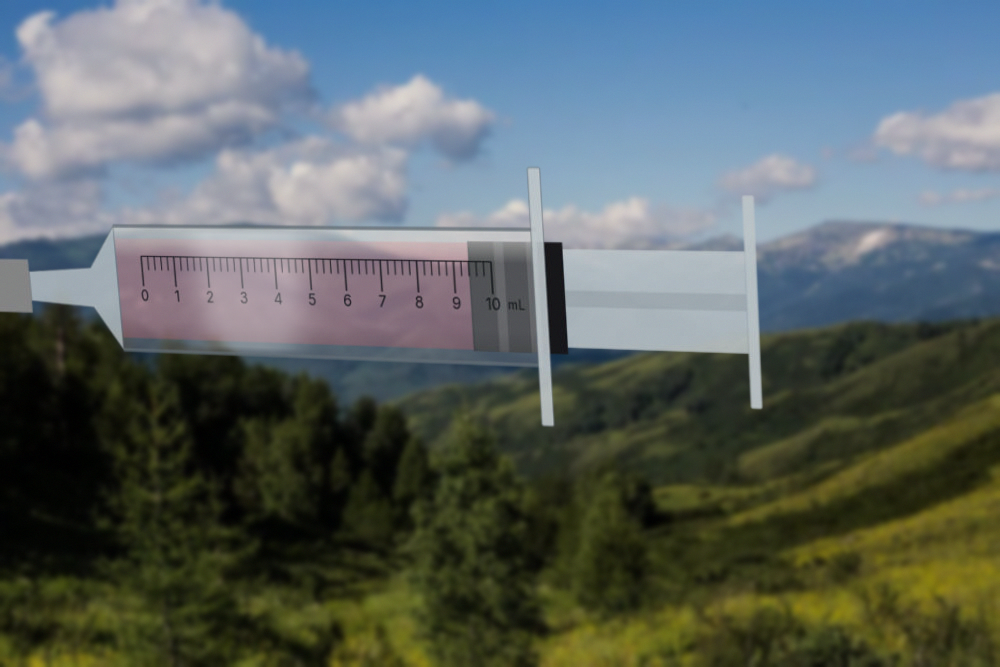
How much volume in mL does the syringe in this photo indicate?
9.4 mL
